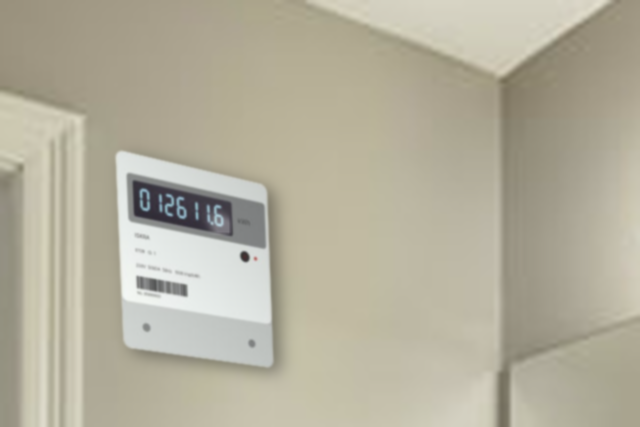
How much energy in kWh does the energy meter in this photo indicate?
12611.6 kWh
